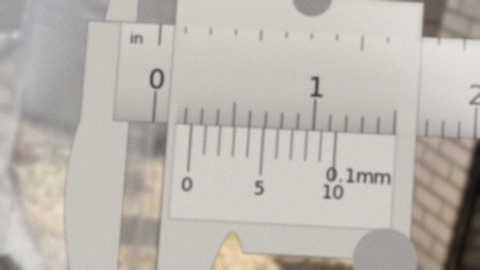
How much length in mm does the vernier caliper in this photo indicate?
2.4 mm
